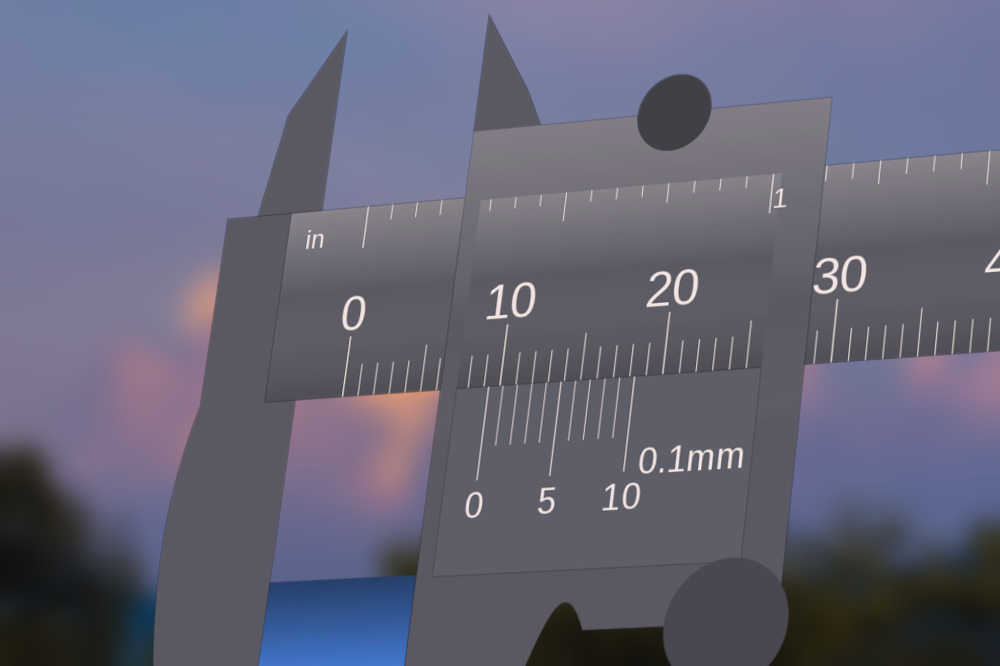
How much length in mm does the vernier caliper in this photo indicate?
9.3 mm
